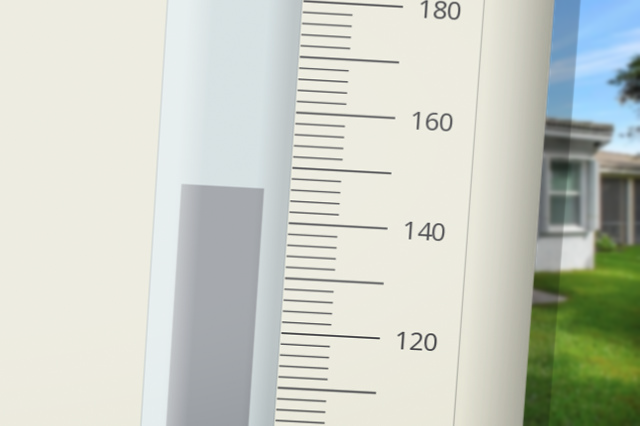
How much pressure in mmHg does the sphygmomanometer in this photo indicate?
146 mmHg
